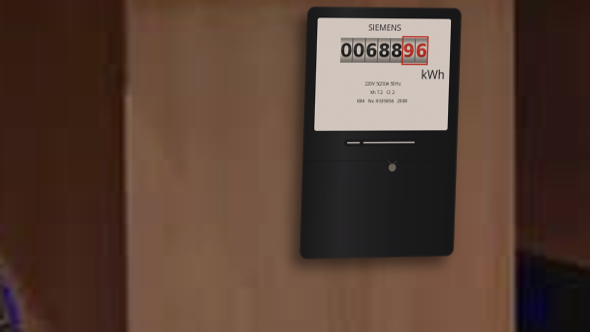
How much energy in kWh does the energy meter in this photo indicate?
688.96 kWh
